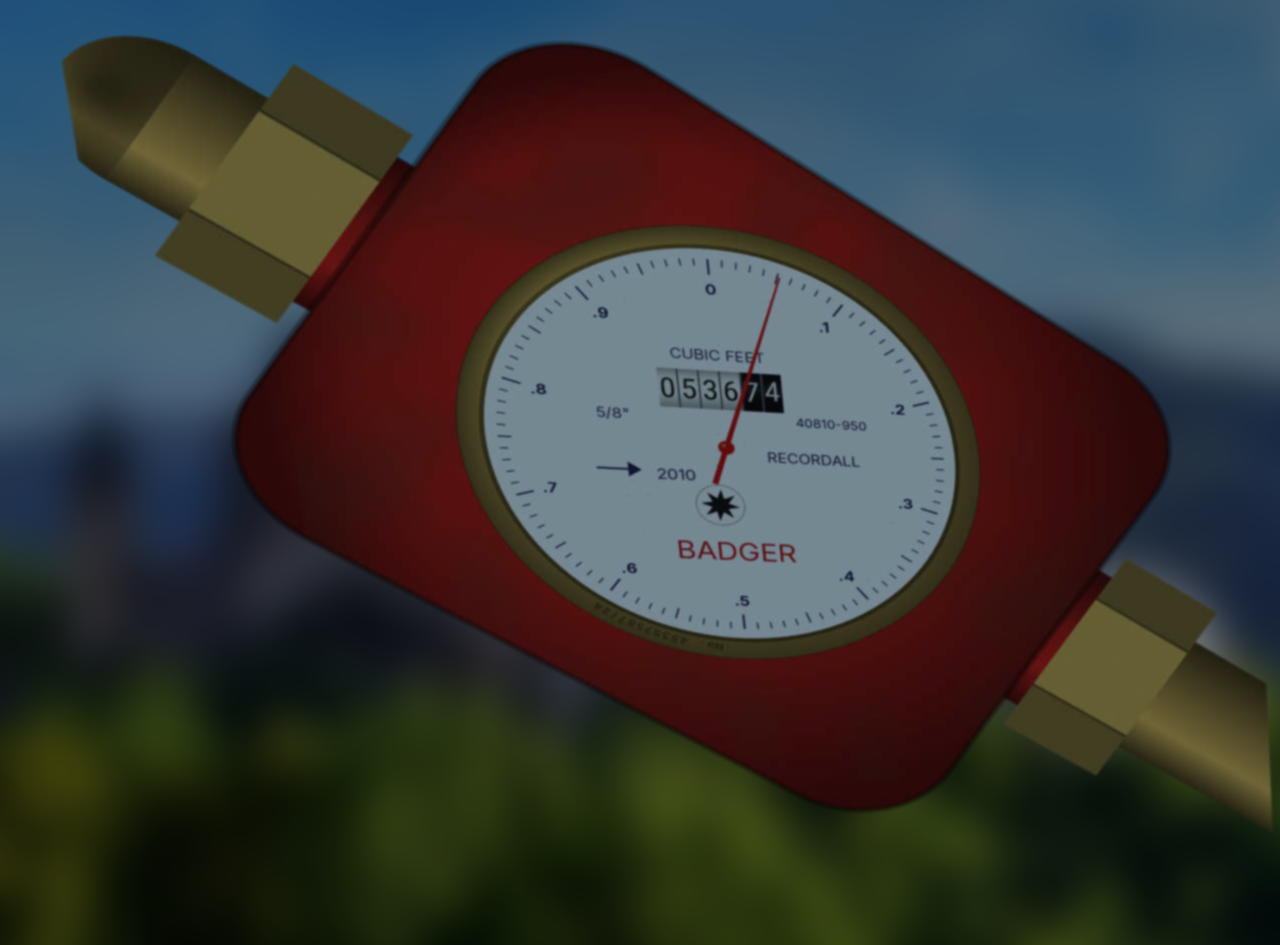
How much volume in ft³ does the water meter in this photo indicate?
53674.05 ft³
